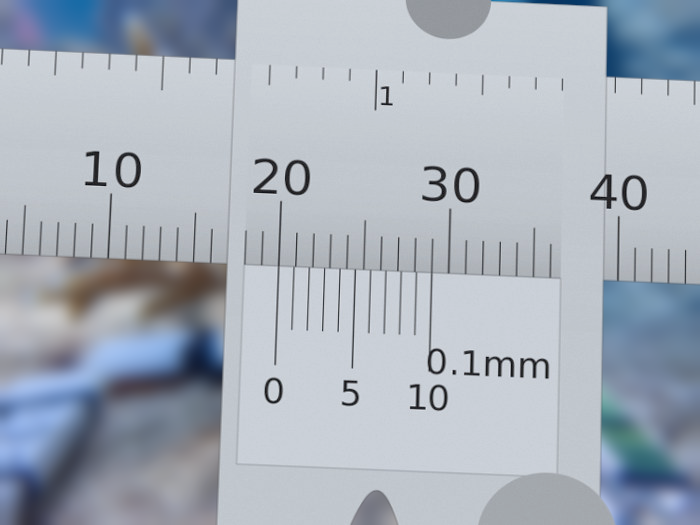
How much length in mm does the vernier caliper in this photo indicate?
20.0 mm
